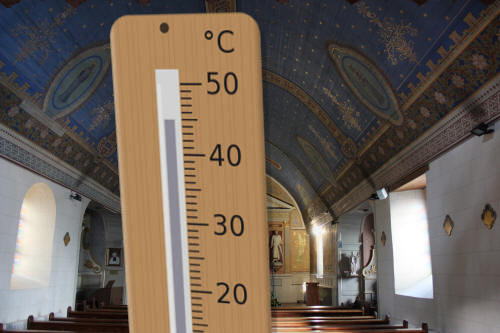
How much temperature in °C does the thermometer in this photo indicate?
45 °C
